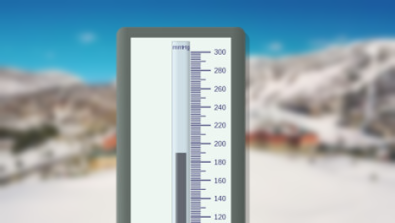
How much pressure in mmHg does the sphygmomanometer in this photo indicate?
190 mmHg
